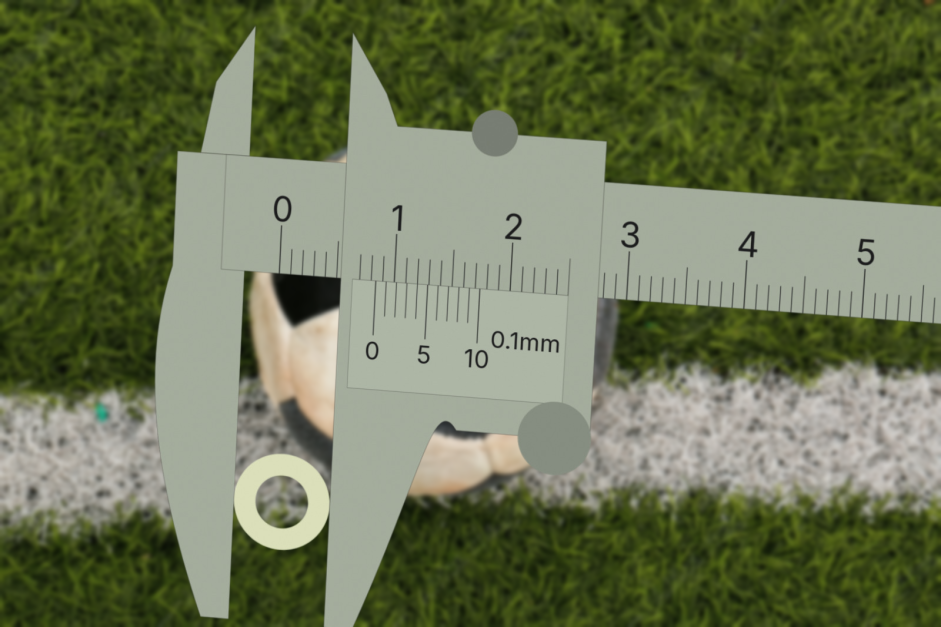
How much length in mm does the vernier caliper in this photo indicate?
8.4 mm
